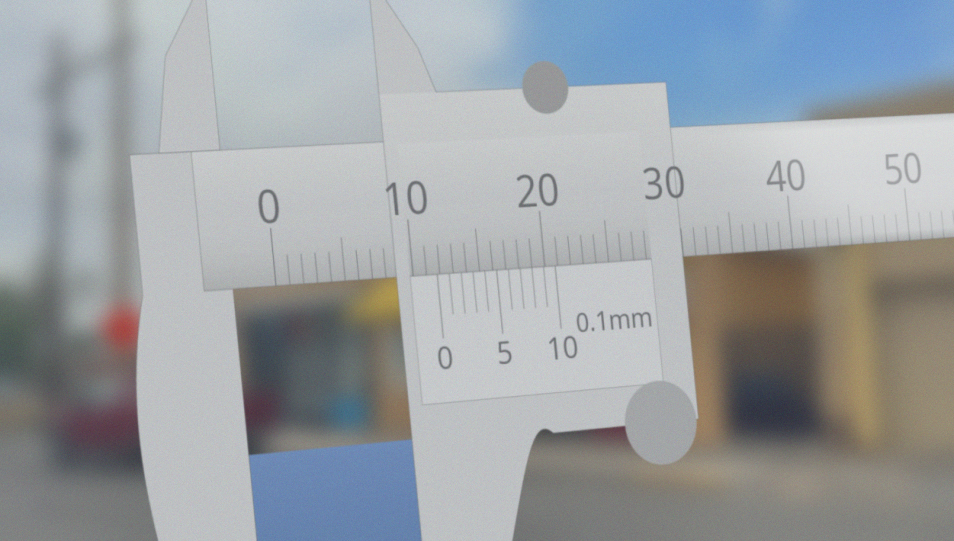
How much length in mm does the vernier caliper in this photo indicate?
11.8 mm
